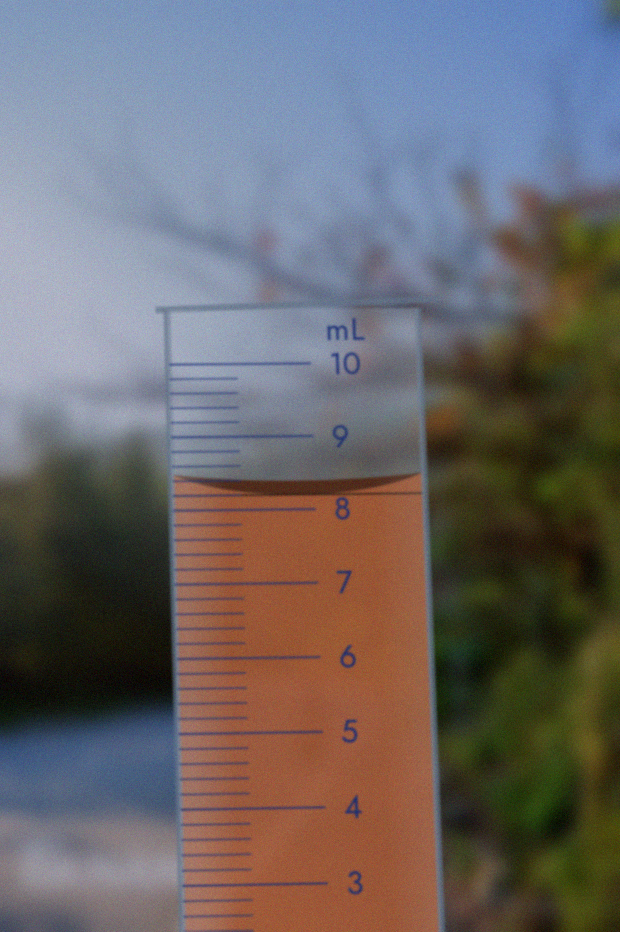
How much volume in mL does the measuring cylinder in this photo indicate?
8.2 mL
